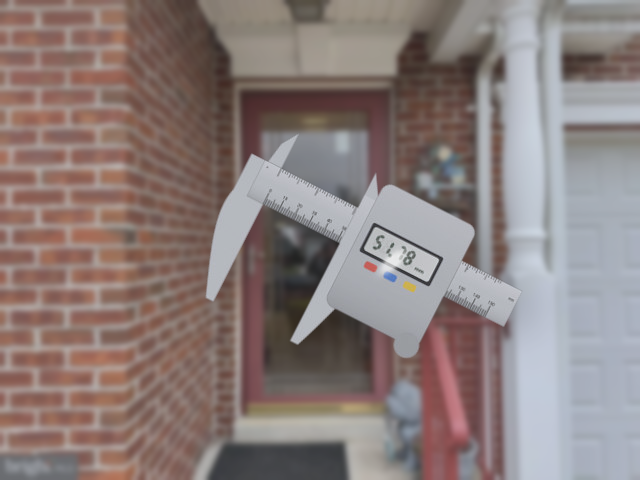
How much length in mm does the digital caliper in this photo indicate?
51.78 mm
